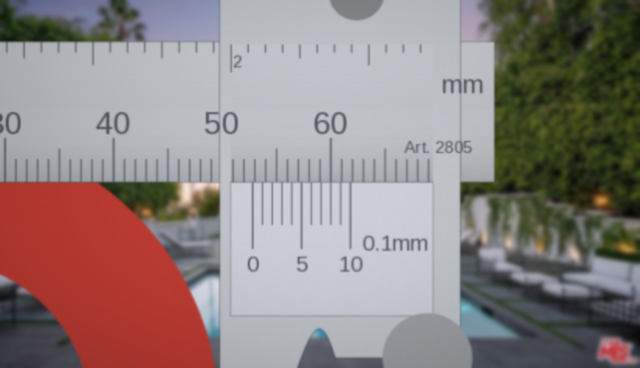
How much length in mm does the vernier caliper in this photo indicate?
52.8 mm
